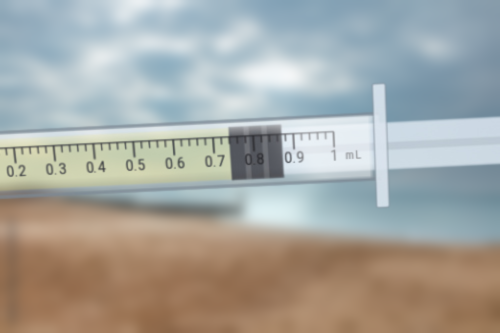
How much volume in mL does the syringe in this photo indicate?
0.74 mL
